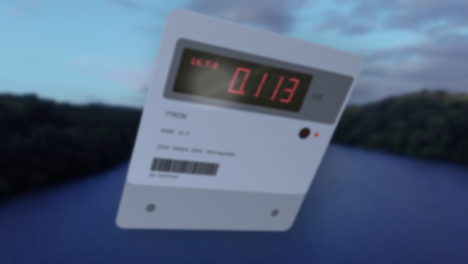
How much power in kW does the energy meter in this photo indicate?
0.113 kW
